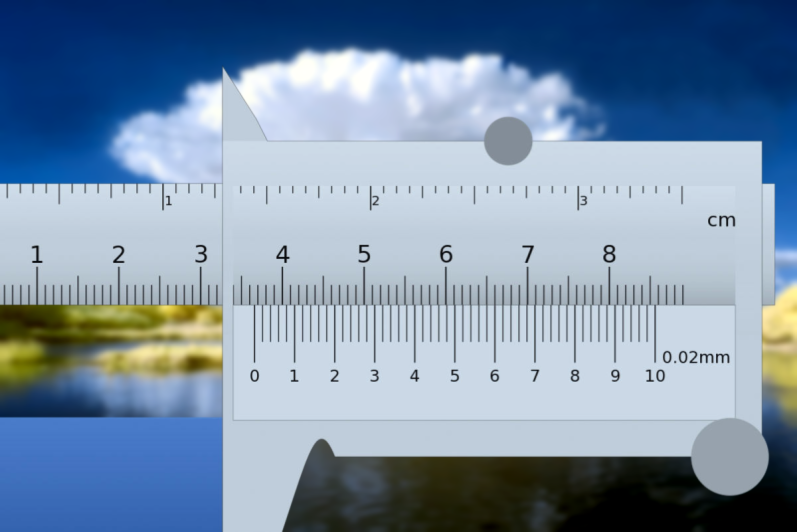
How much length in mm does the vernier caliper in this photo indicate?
36.6 mm
